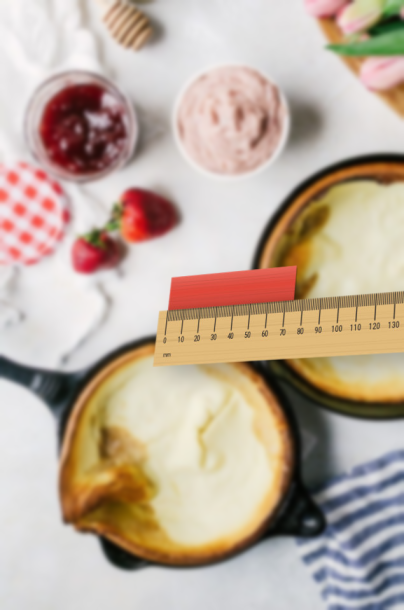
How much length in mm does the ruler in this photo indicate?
75 mm
